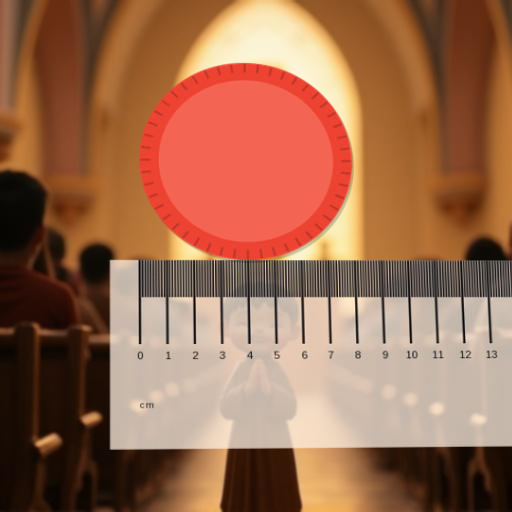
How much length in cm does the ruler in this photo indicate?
8 cm
